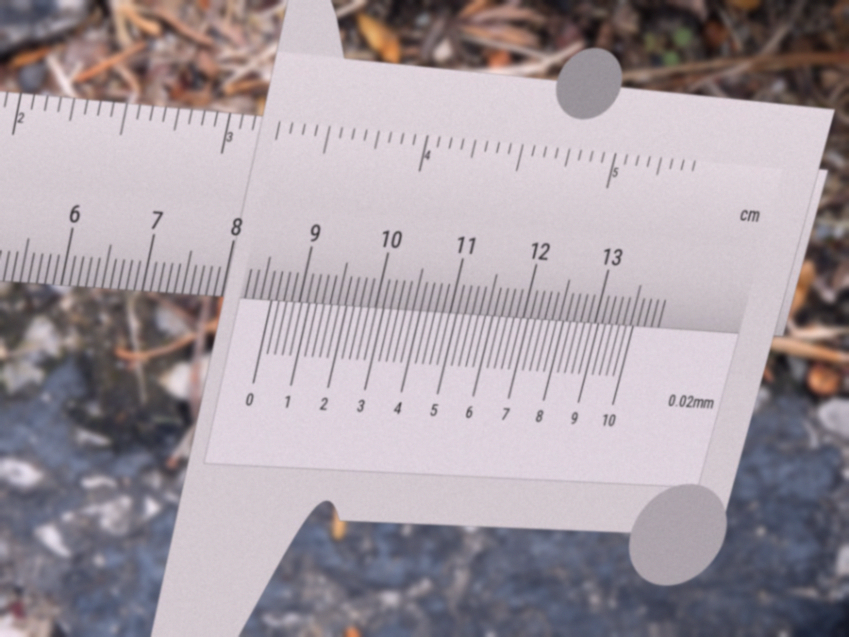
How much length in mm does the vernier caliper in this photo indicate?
86.4 mm
